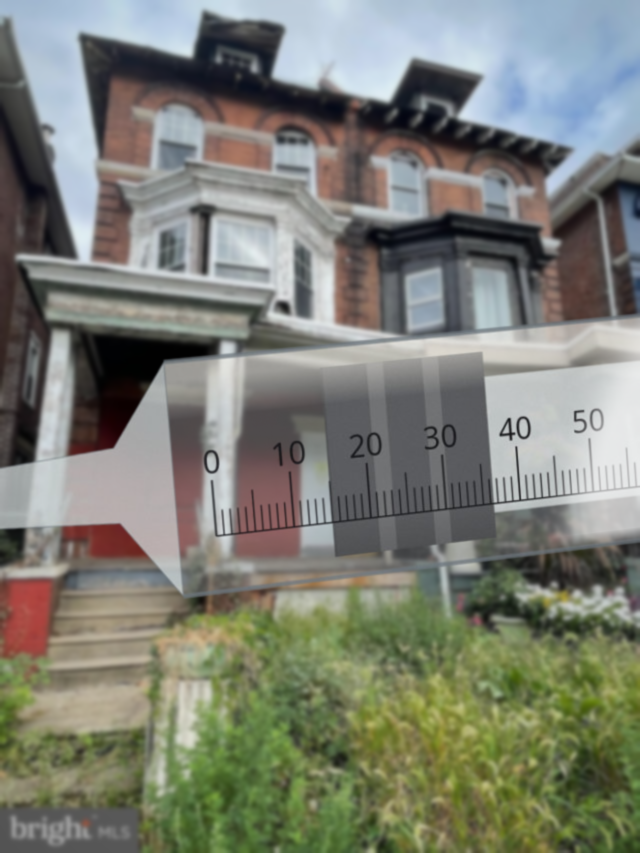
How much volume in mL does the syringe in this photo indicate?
15 mL
